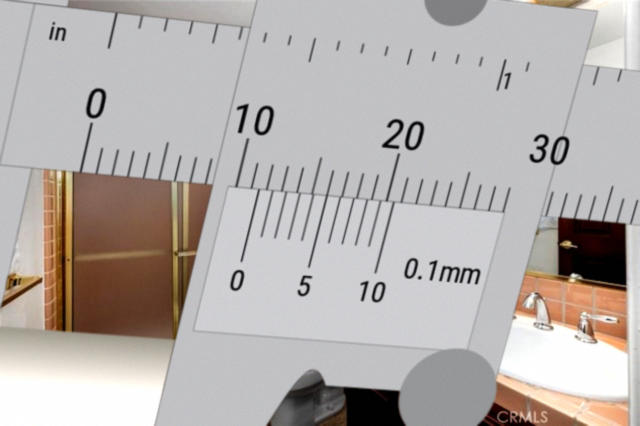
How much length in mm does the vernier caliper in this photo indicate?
11.5 mm
